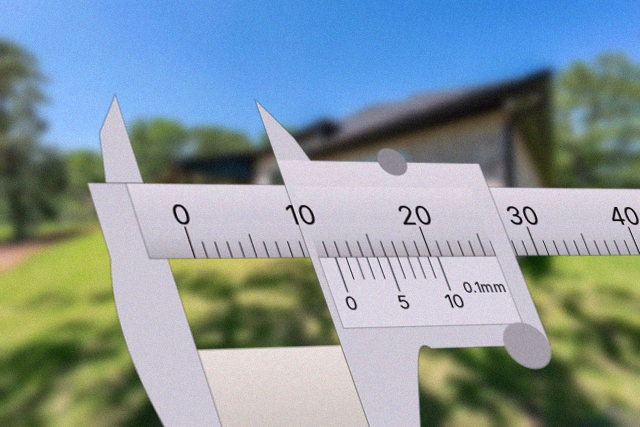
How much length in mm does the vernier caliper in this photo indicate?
11.6 mm
